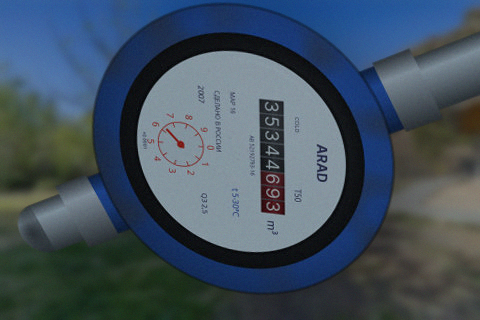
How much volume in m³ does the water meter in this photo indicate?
35344.6936 m³
